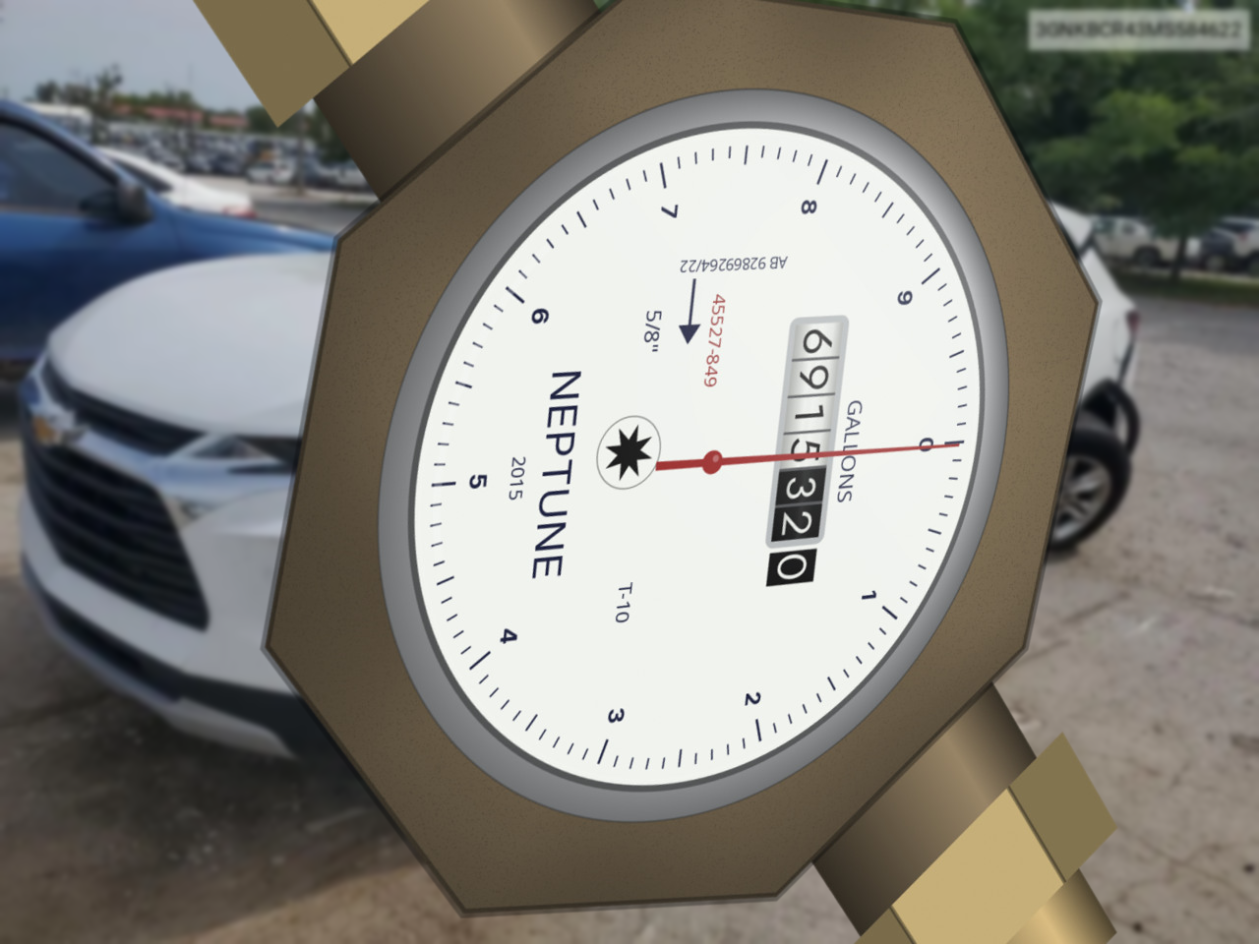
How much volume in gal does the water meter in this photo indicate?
6915320.0 gal
